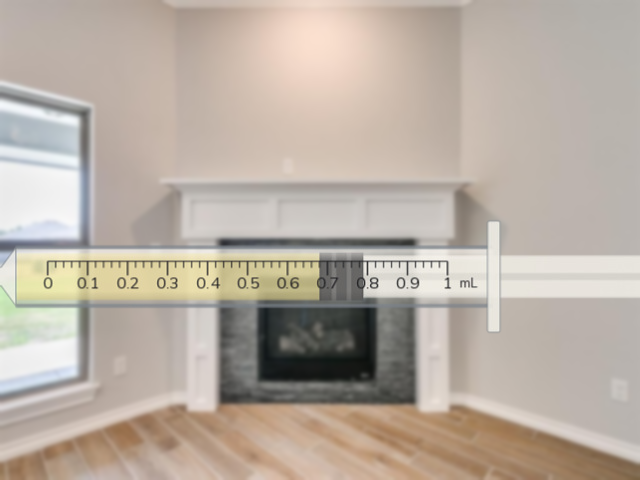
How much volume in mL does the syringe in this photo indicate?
0.68 mL
